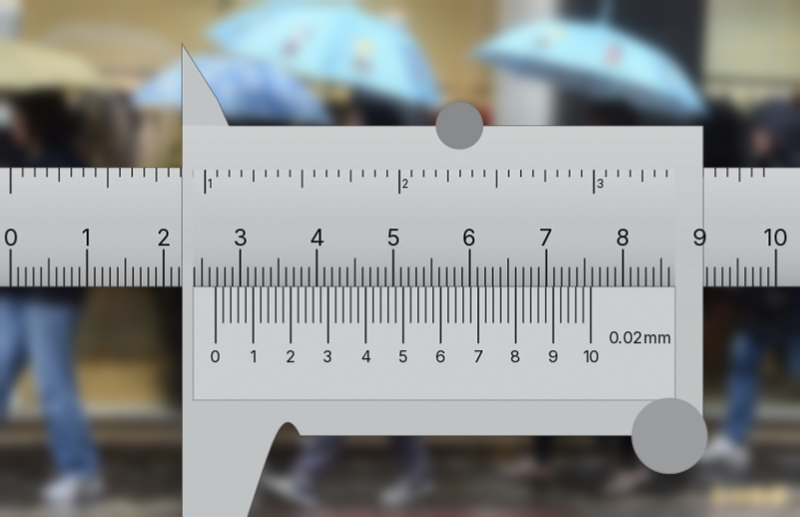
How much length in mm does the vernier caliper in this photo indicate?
26.8 mm
